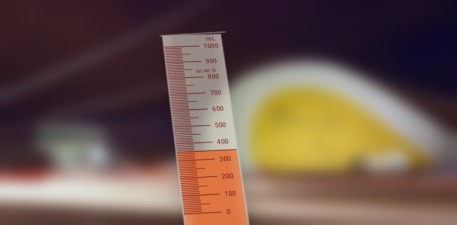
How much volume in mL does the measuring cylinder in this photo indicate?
350 mL
